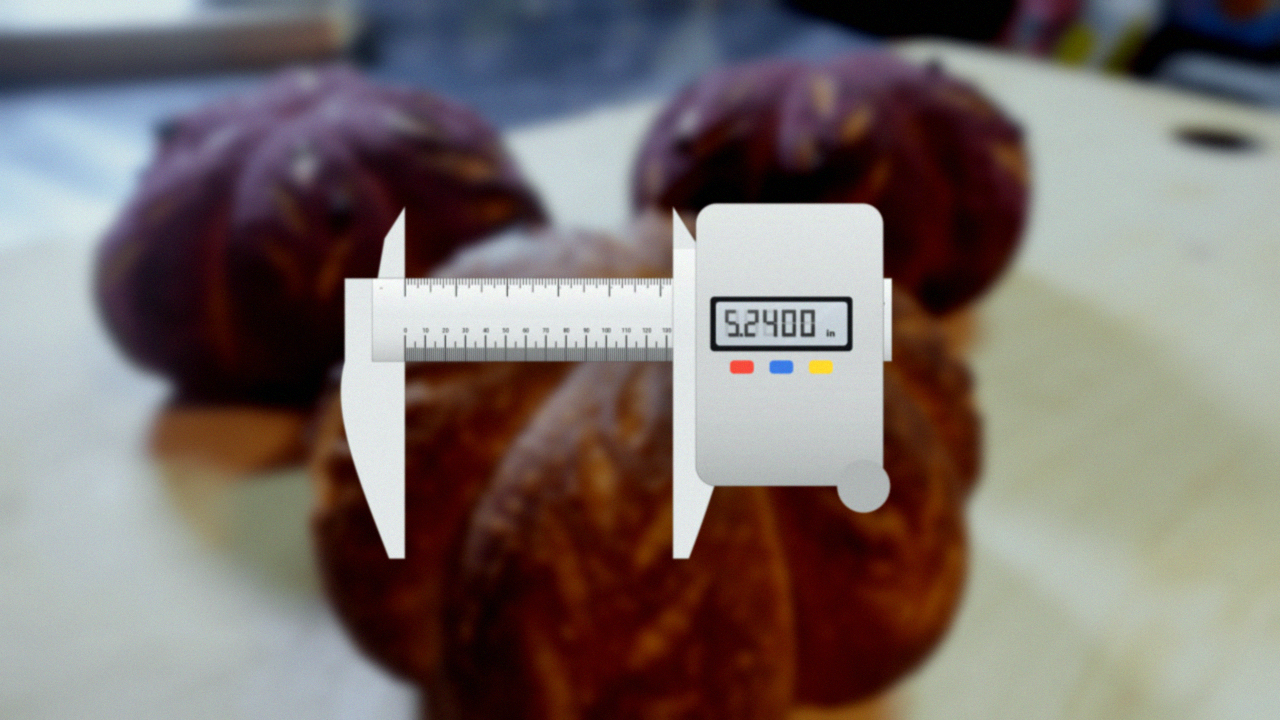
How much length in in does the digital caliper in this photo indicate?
5.2400 in
